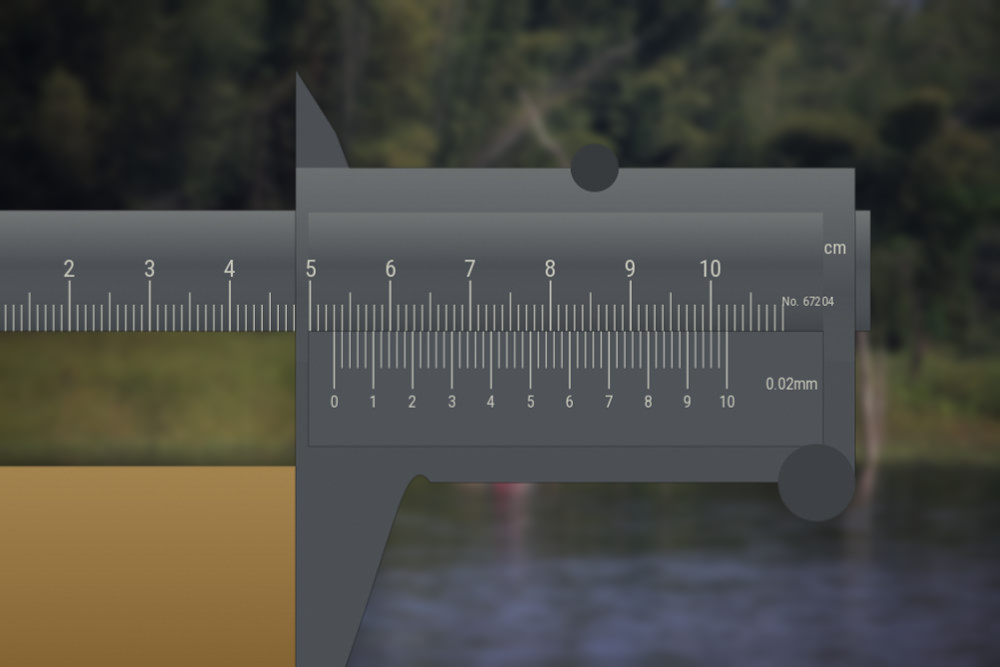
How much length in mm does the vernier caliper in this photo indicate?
53.0 mm
